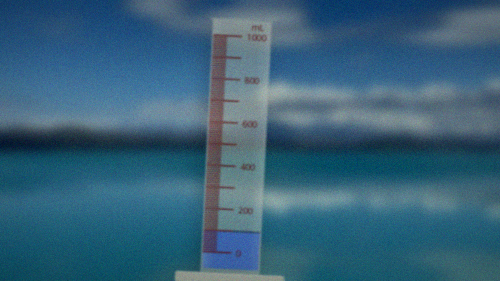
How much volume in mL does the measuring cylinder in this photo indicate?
100 mL
